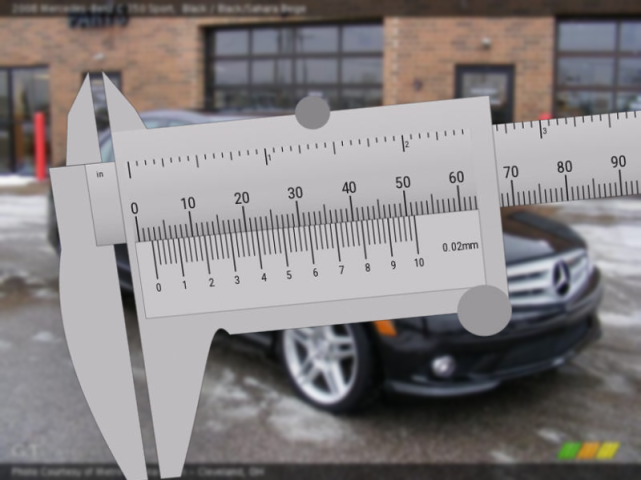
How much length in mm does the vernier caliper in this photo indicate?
2.4 mm
